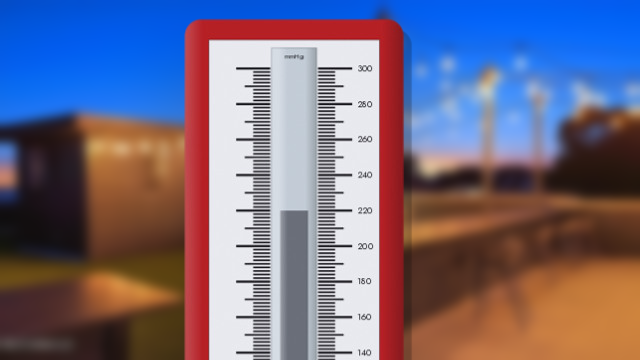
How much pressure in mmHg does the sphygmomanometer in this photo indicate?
220 mmHg
